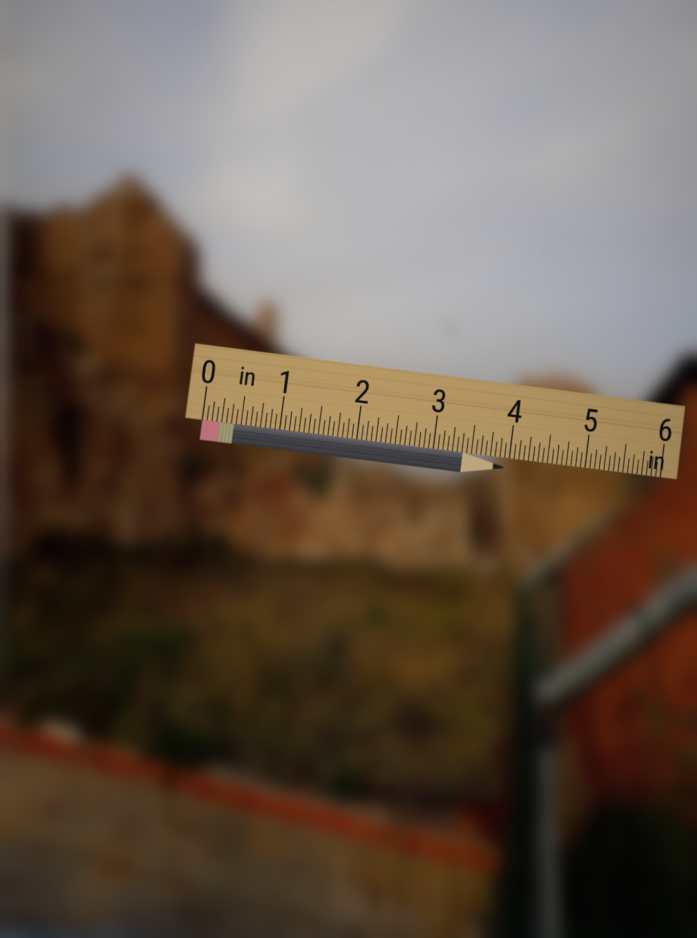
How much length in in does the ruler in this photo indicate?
3.9375 in
